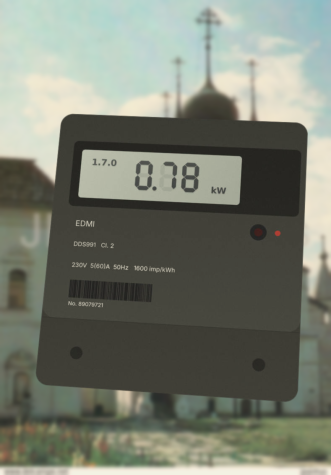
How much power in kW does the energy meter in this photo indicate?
0.78 kW
